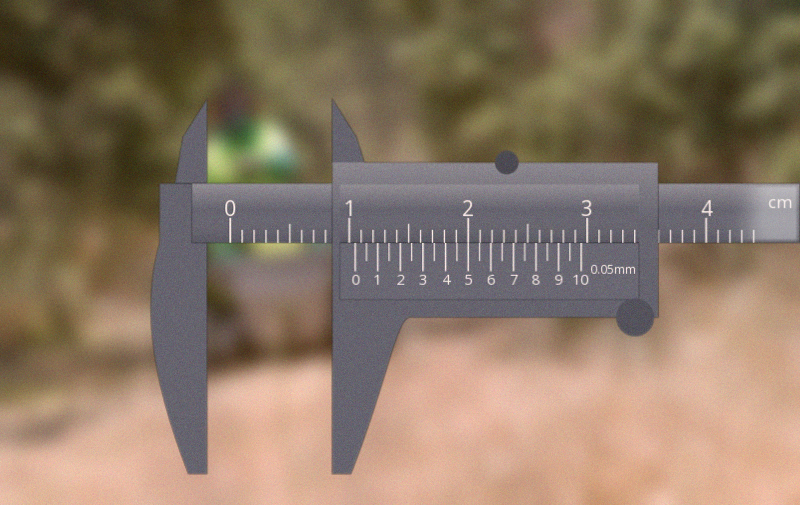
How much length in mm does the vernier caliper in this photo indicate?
10.5 mm
